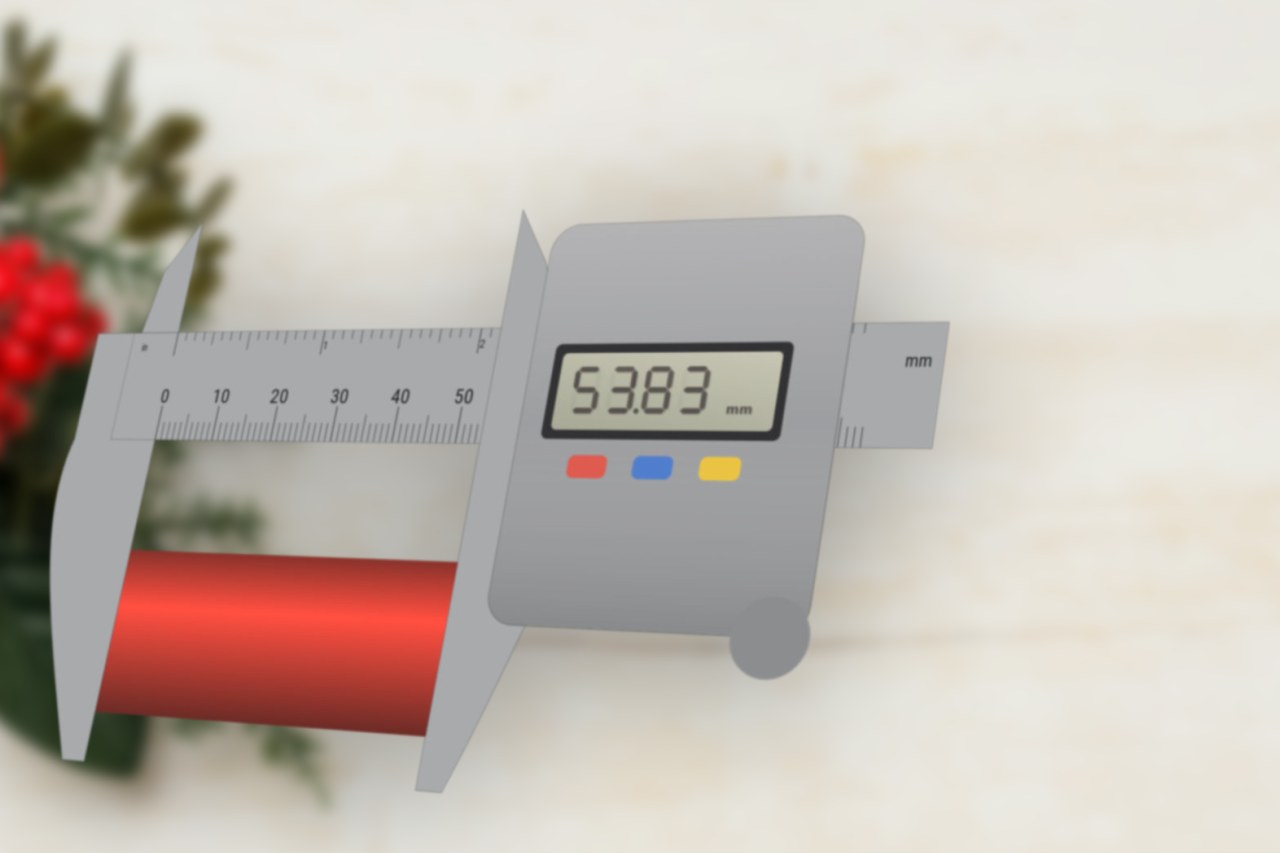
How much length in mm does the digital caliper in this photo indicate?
53.83 mm
